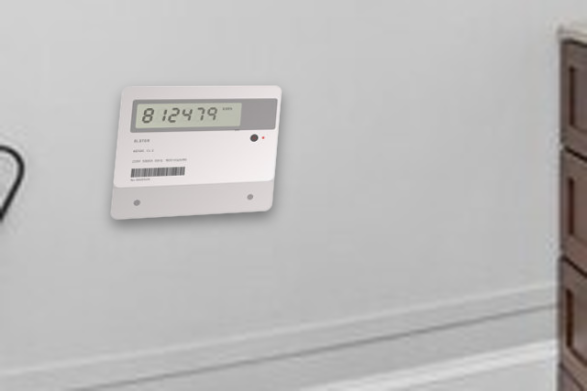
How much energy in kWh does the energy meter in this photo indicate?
812479 kWh
